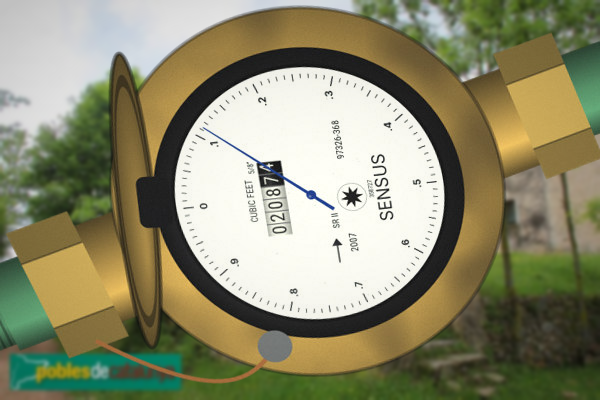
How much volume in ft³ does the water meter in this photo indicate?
20874.11 ft³
